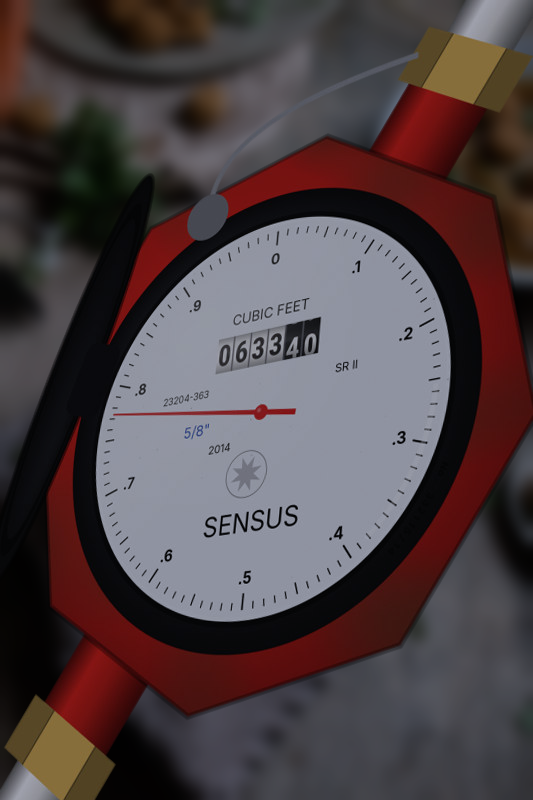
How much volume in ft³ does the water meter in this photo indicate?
63339.77 ft³
